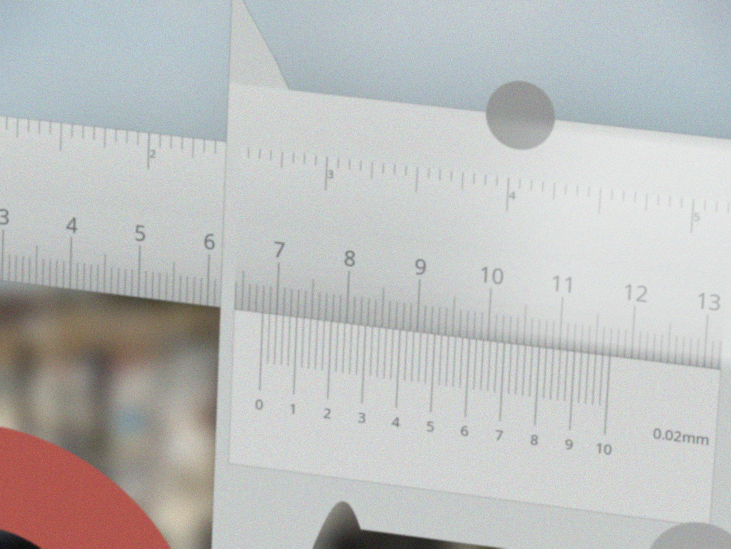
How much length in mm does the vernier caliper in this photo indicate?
68.0 mm
